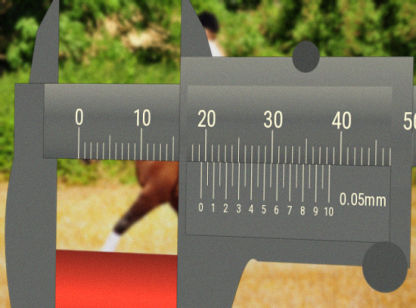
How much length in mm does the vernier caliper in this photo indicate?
19.4 mm
